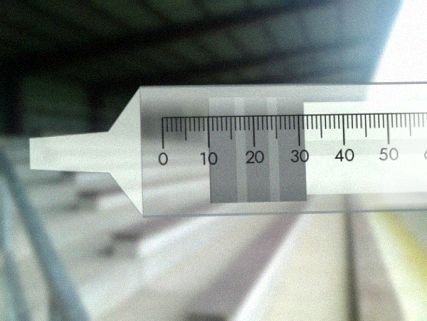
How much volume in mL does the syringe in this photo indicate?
10 mL
